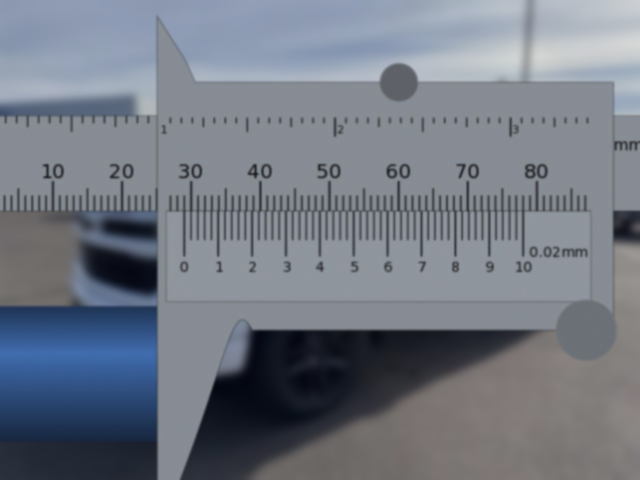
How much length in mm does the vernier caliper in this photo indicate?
29.0 mm
